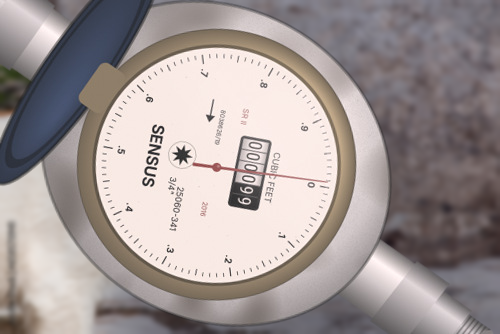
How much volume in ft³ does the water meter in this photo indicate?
98.99 ft³
